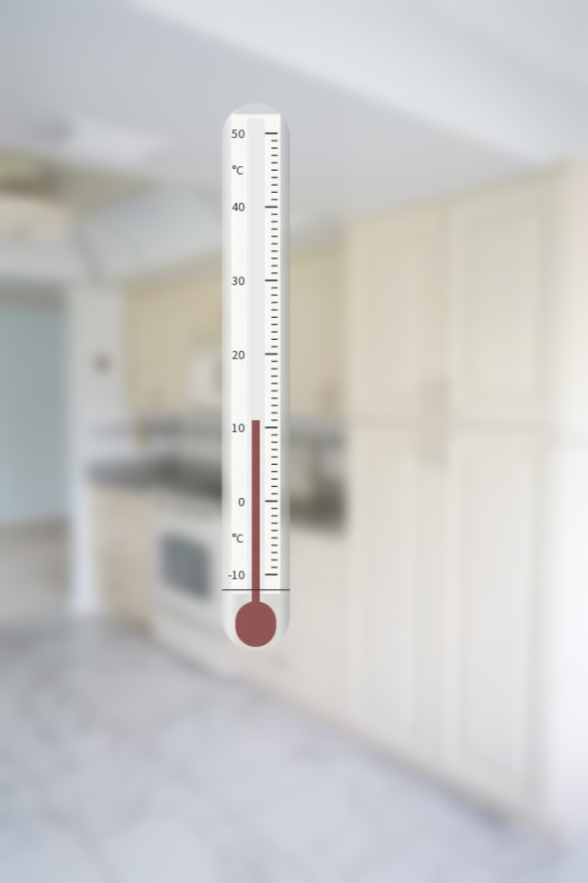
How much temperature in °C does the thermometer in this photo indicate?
11 °C
